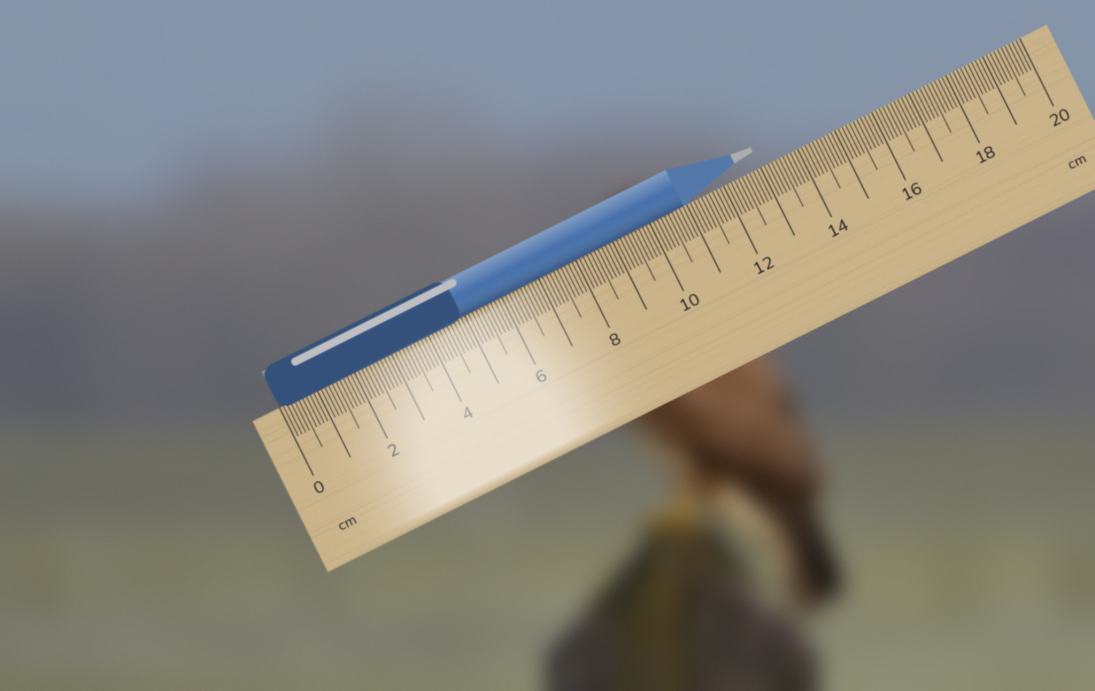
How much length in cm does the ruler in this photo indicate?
13 cm
